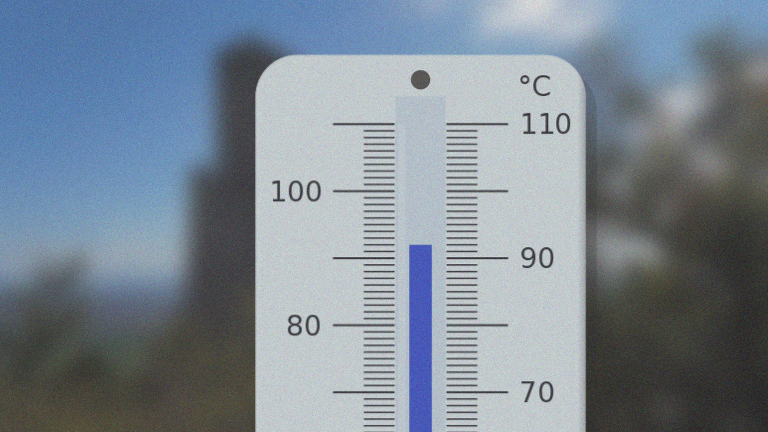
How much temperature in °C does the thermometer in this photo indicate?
92 °C
